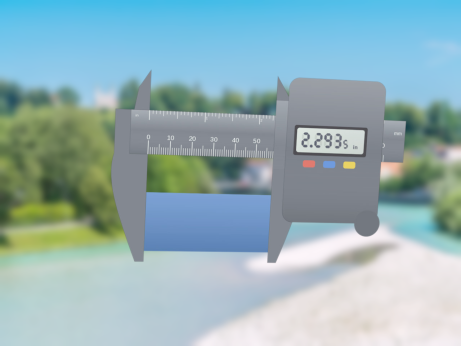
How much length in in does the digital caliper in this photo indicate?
2.2935 in
